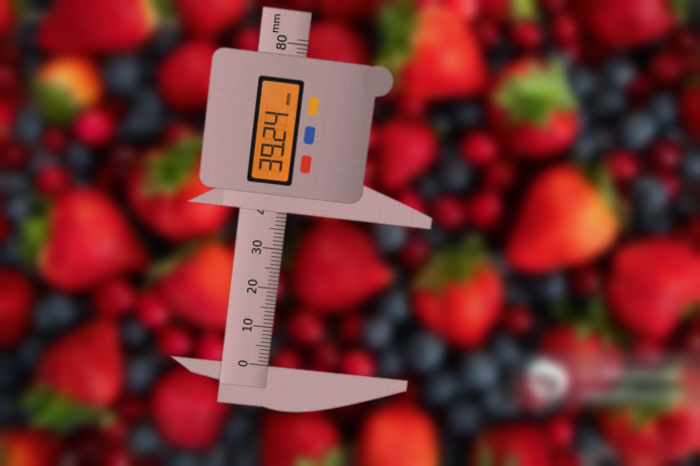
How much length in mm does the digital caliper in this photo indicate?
39.24 mm
